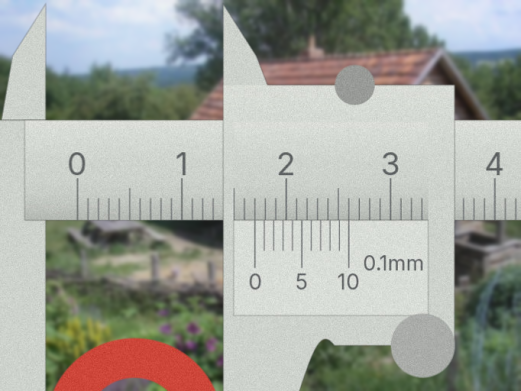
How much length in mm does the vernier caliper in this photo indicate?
17.0 mm
